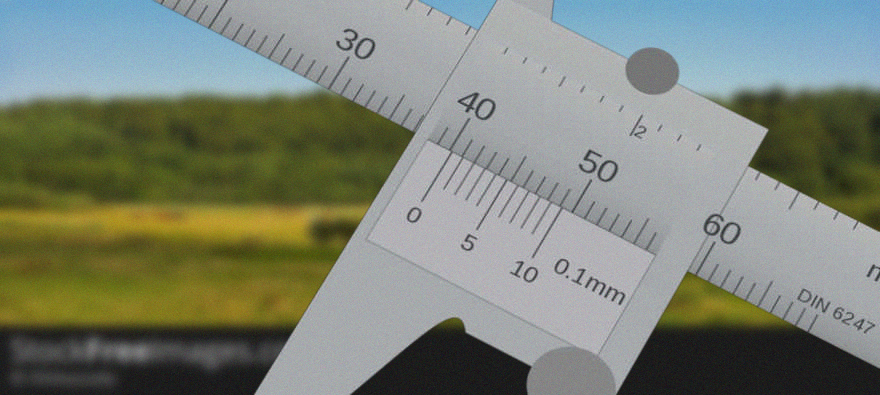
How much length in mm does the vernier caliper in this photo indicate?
40.2 mm
